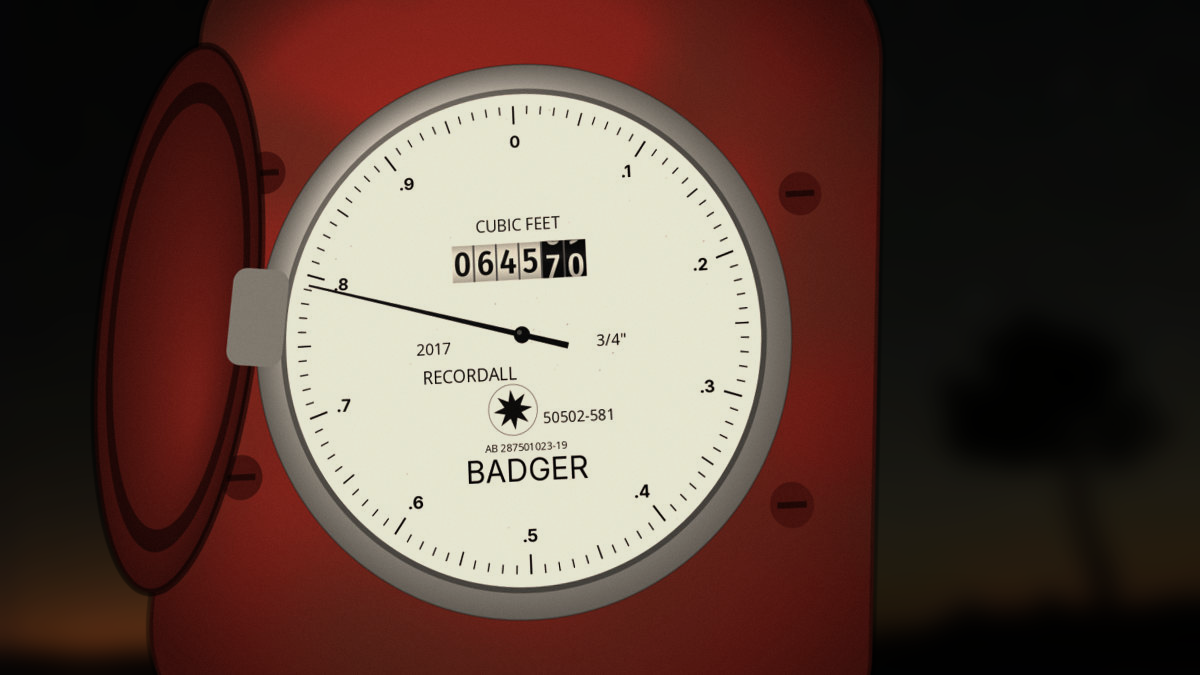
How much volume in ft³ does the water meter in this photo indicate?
64569.79 ft³
